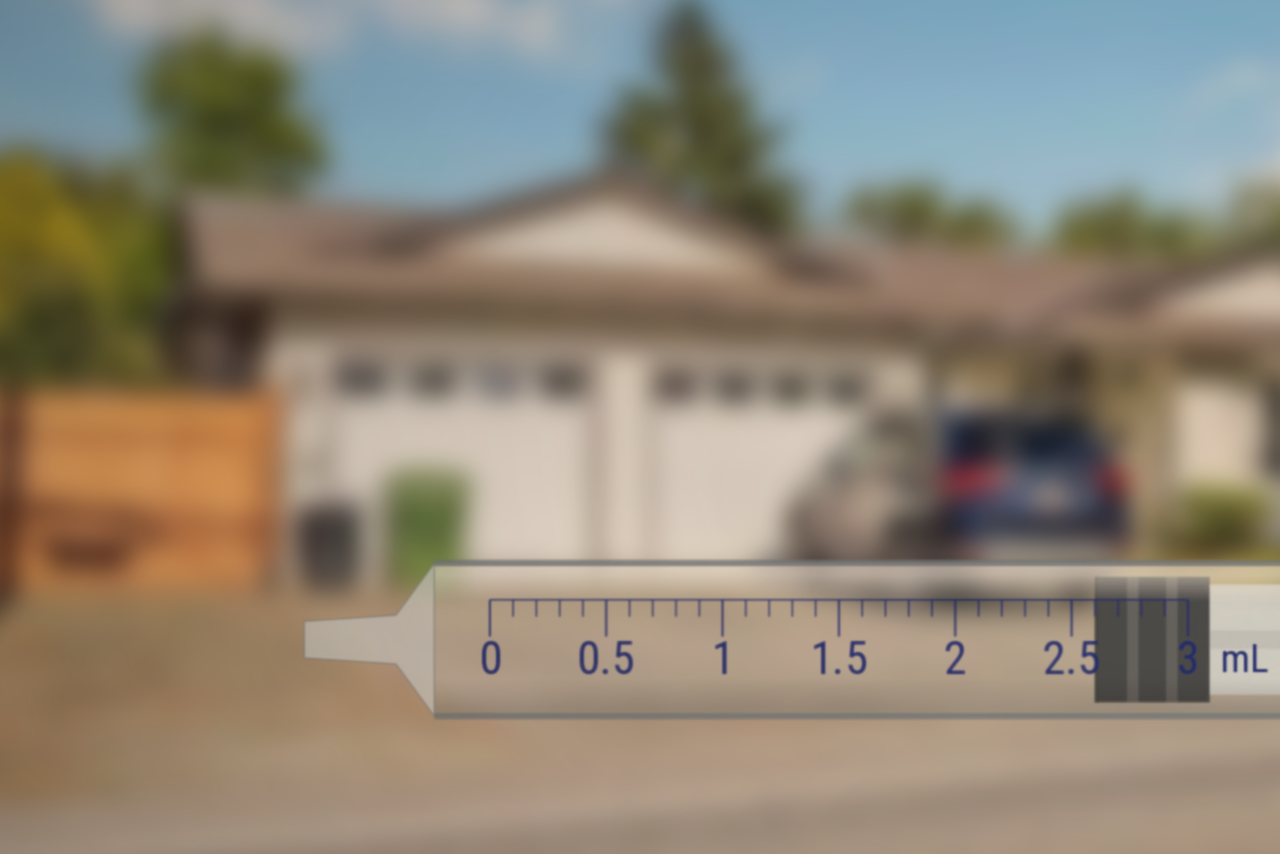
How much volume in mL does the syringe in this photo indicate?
2.6 mL
